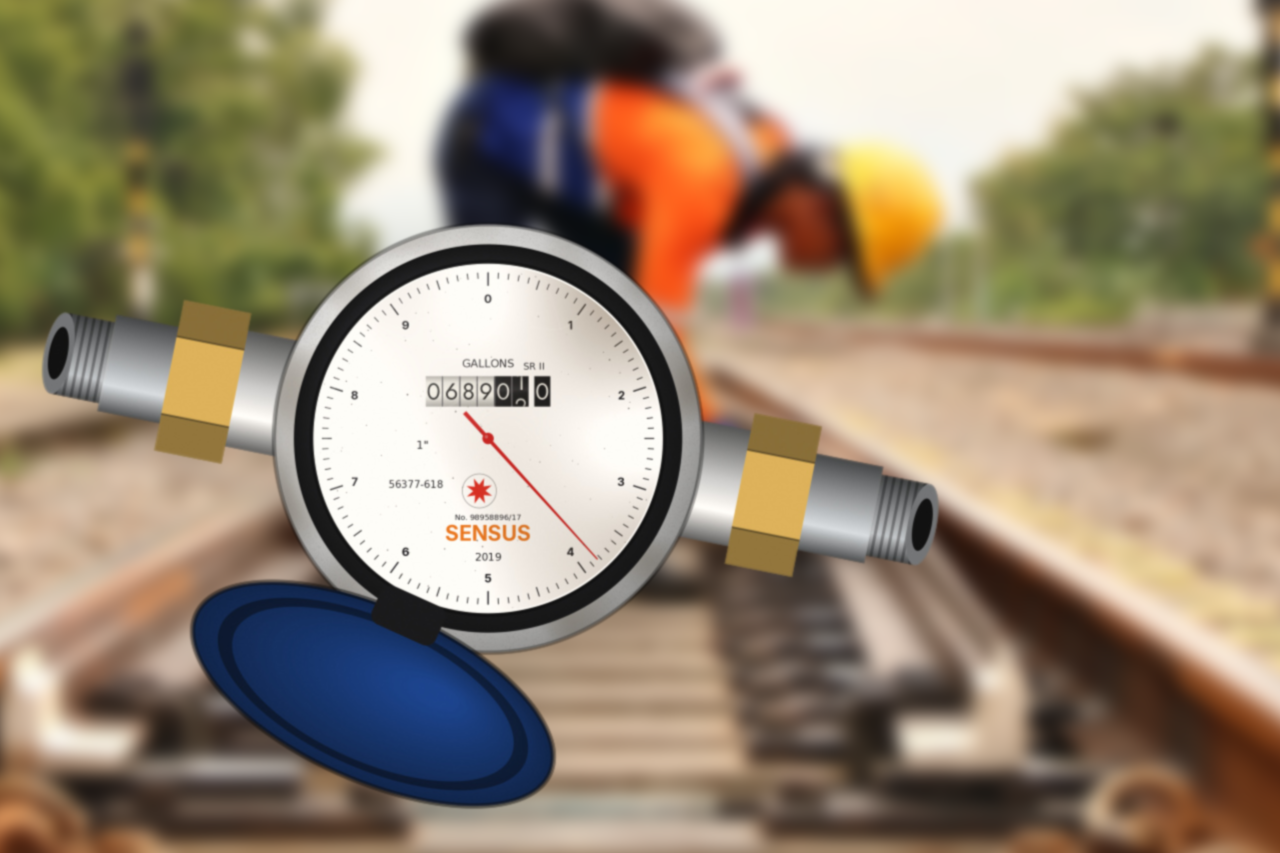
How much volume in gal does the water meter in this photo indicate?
689013.8 gal
